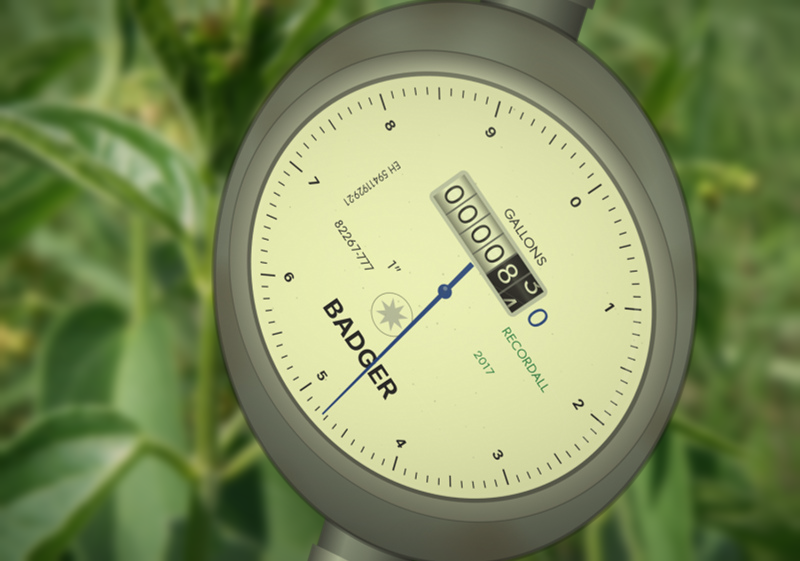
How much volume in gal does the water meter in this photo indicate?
834.7 gal
